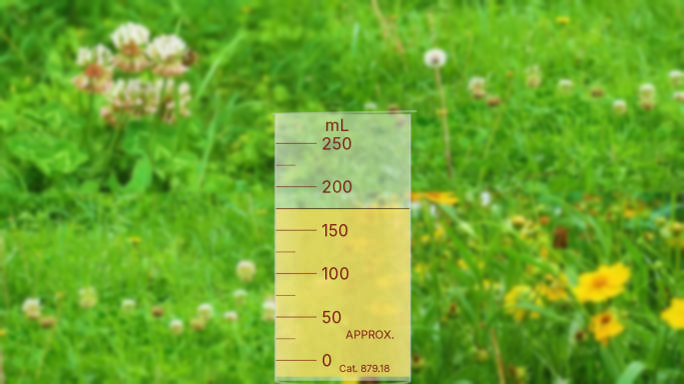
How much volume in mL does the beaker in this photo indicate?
175 mL
